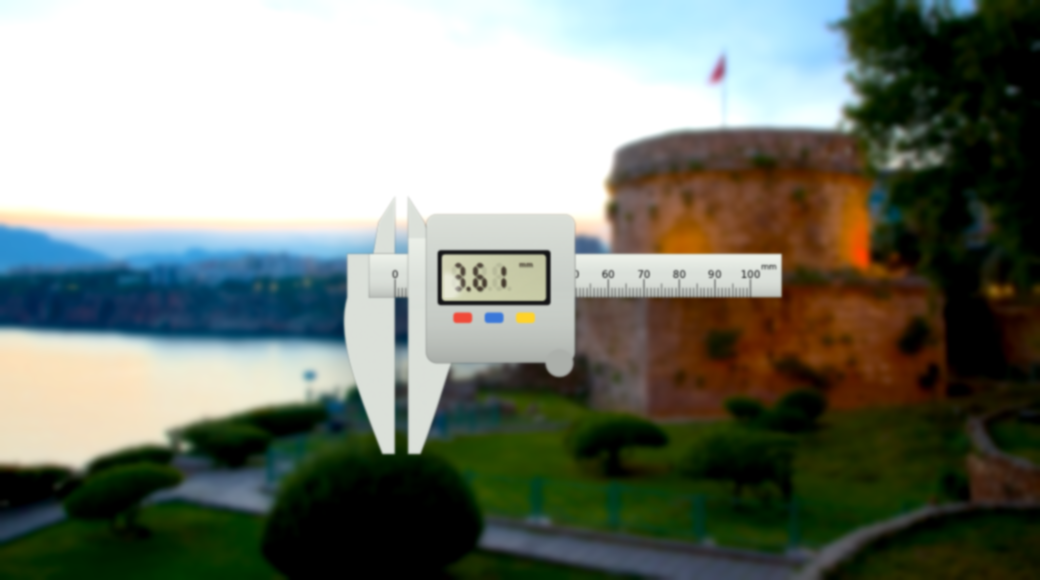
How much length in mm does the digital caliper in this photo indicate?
3.61 mm
